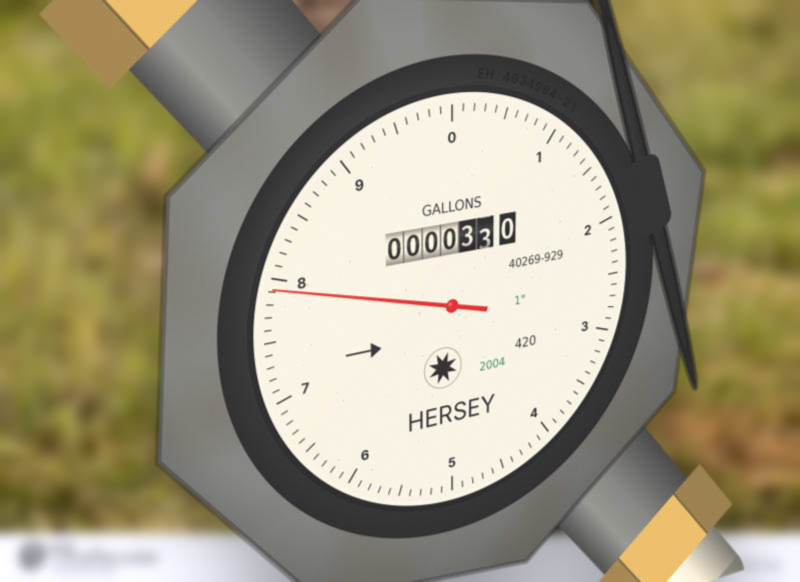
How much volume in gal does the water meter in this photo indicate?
327.9 gal
